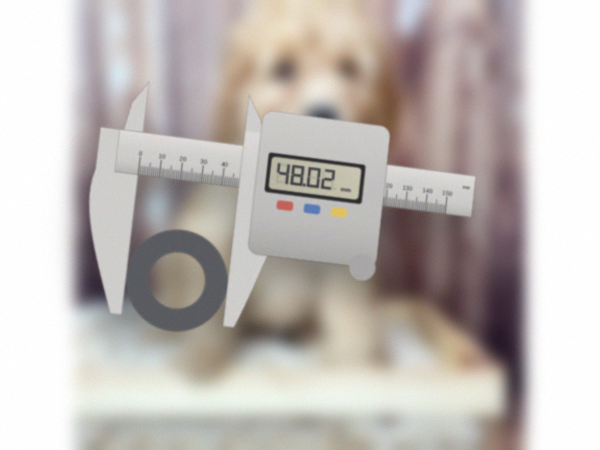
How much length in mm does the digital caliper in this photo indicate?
48.02 mm
